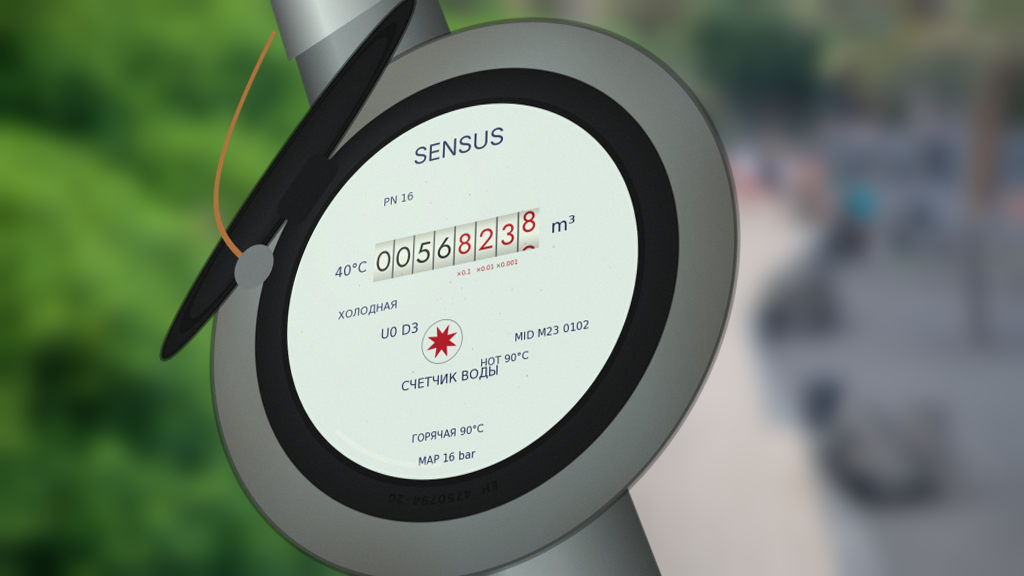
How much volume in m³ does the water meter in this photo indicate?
56.8238 m³
